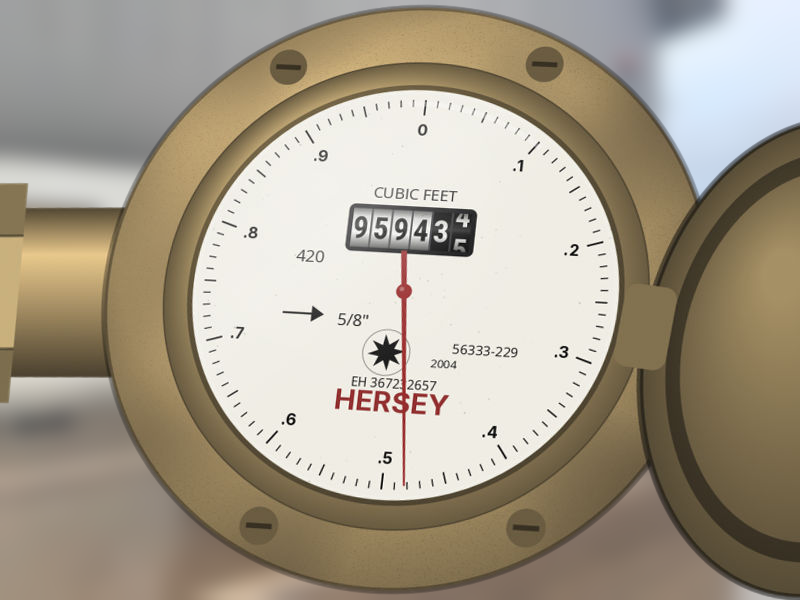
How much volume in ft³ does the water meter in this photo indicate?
959434.48 ft³
